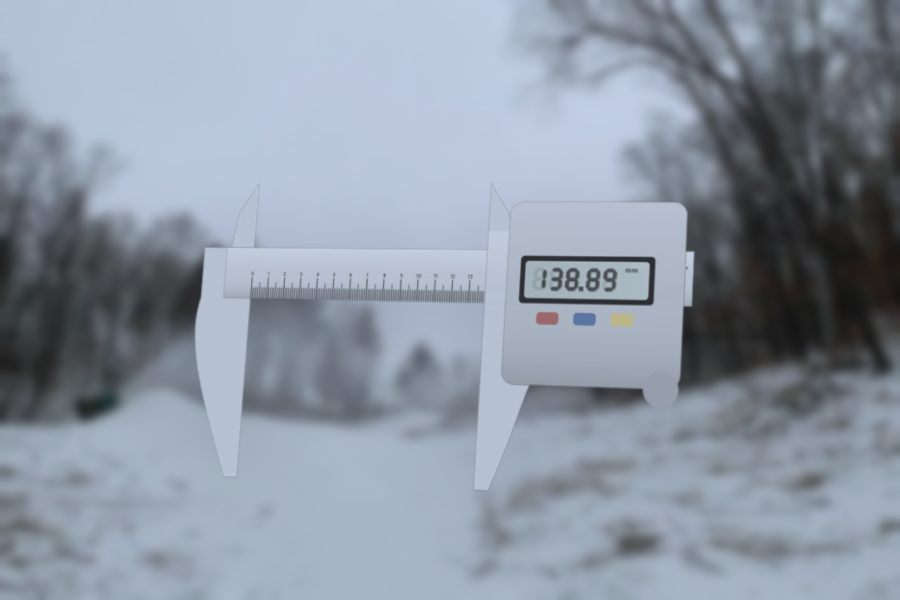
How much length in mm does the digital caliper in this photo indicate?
138.89 mm
